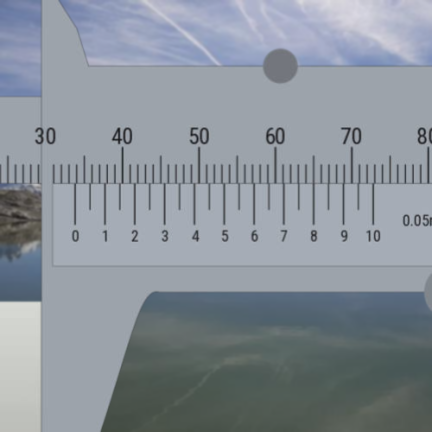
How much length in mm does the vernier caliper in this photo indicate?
33.8 mm
